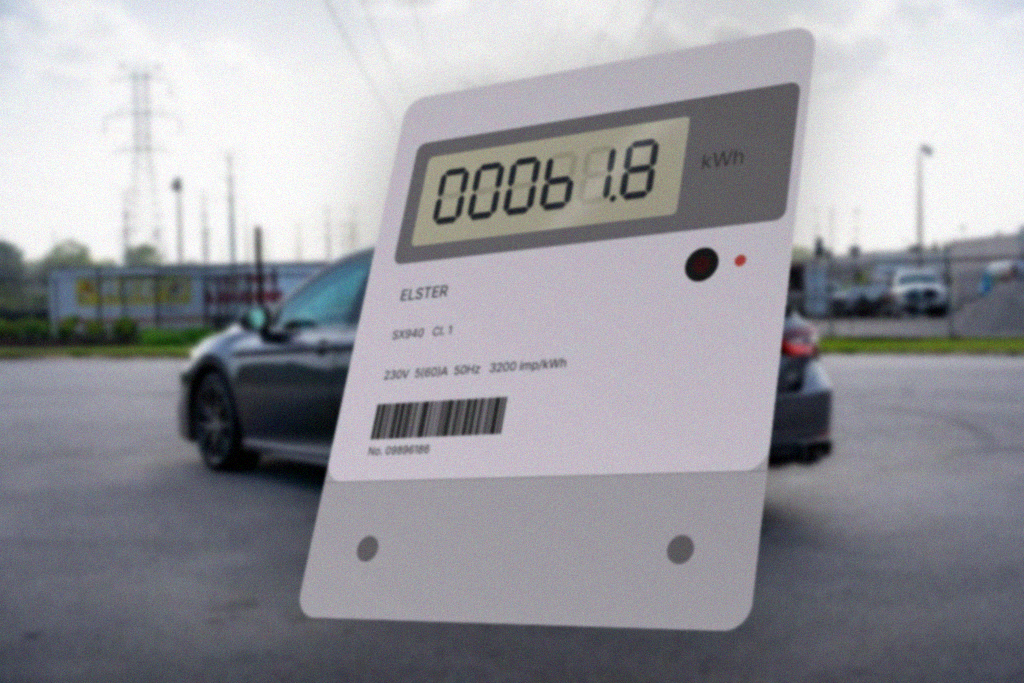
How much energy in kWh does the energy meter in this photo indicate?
61.8 kWh
